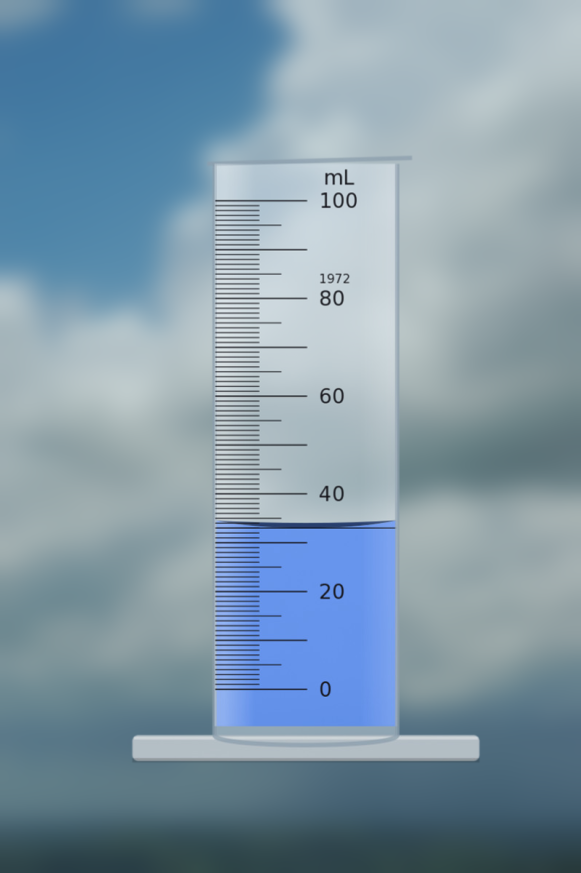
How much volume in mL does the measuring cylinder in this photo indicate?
33 mL
